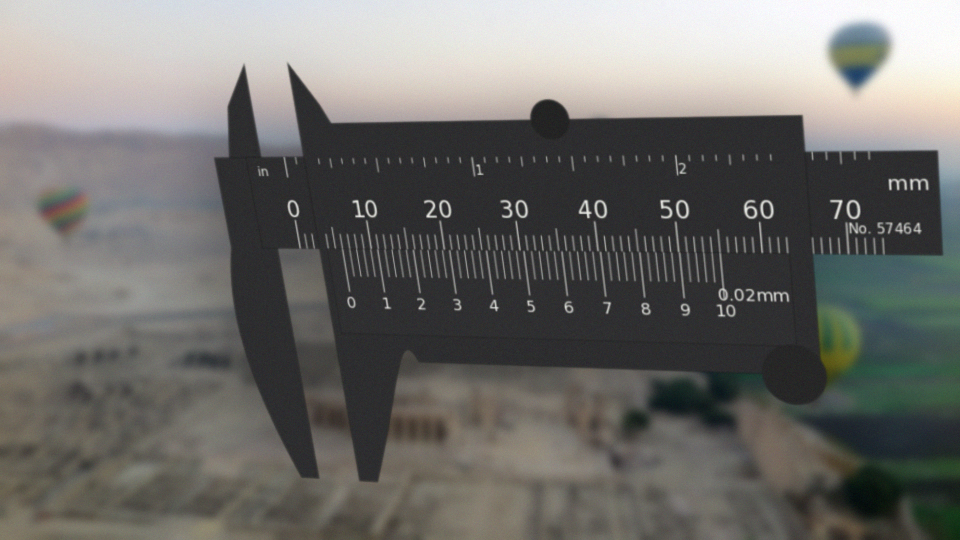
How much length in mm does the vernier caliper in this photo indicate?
6.0 mm
